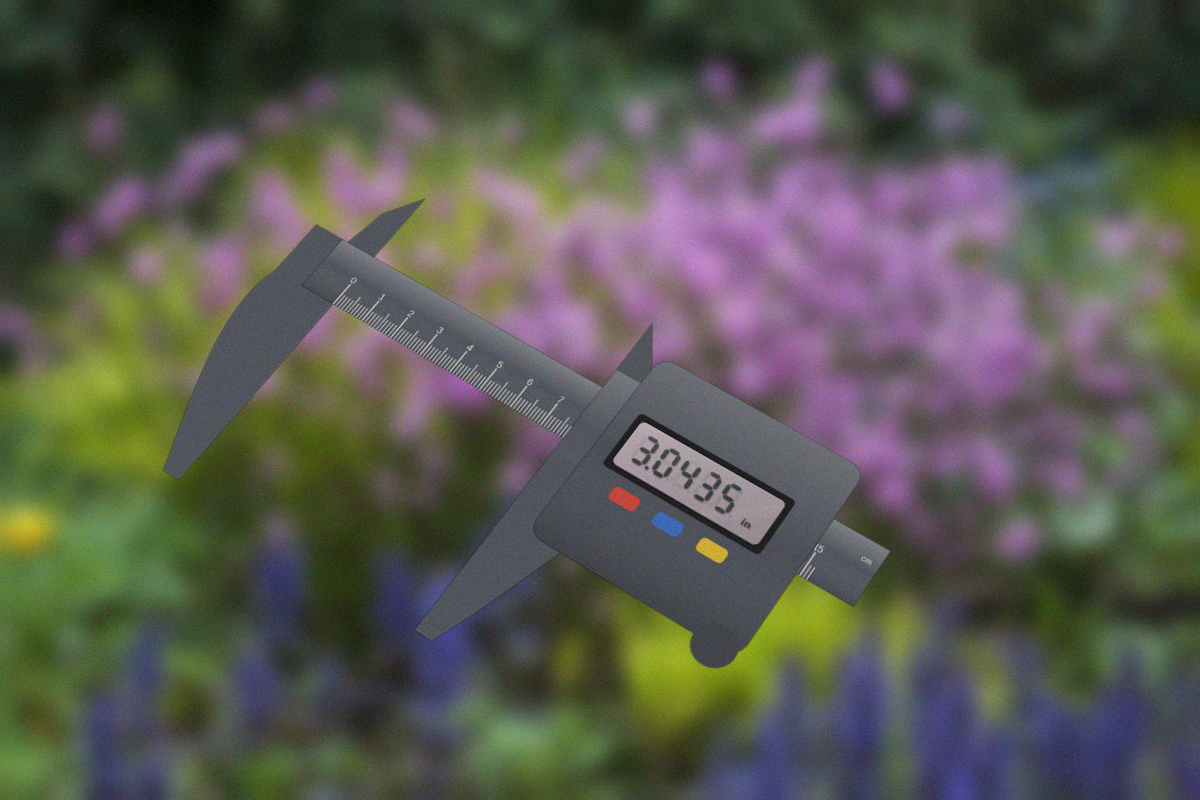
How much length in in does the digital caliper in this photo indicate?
3.0435 in
